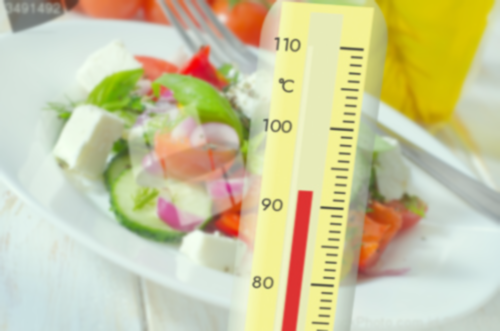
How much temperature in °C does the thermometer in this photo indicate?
92 °C
